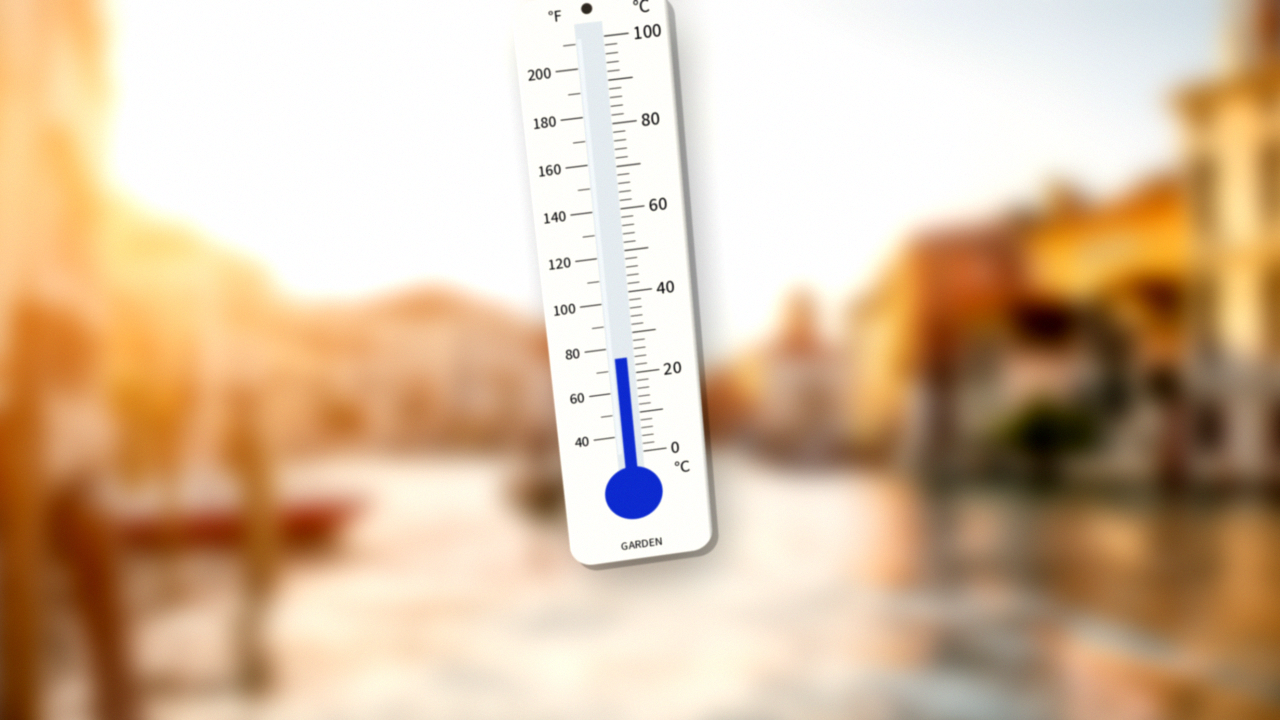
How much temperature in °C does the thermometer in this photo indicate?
24 °C
